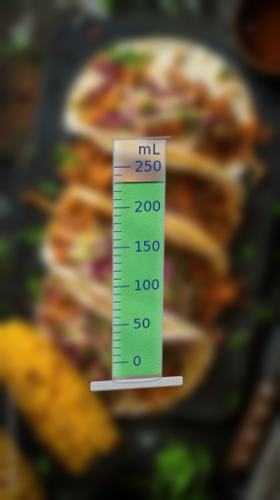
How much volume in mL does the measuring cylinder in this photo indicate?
230 mL
